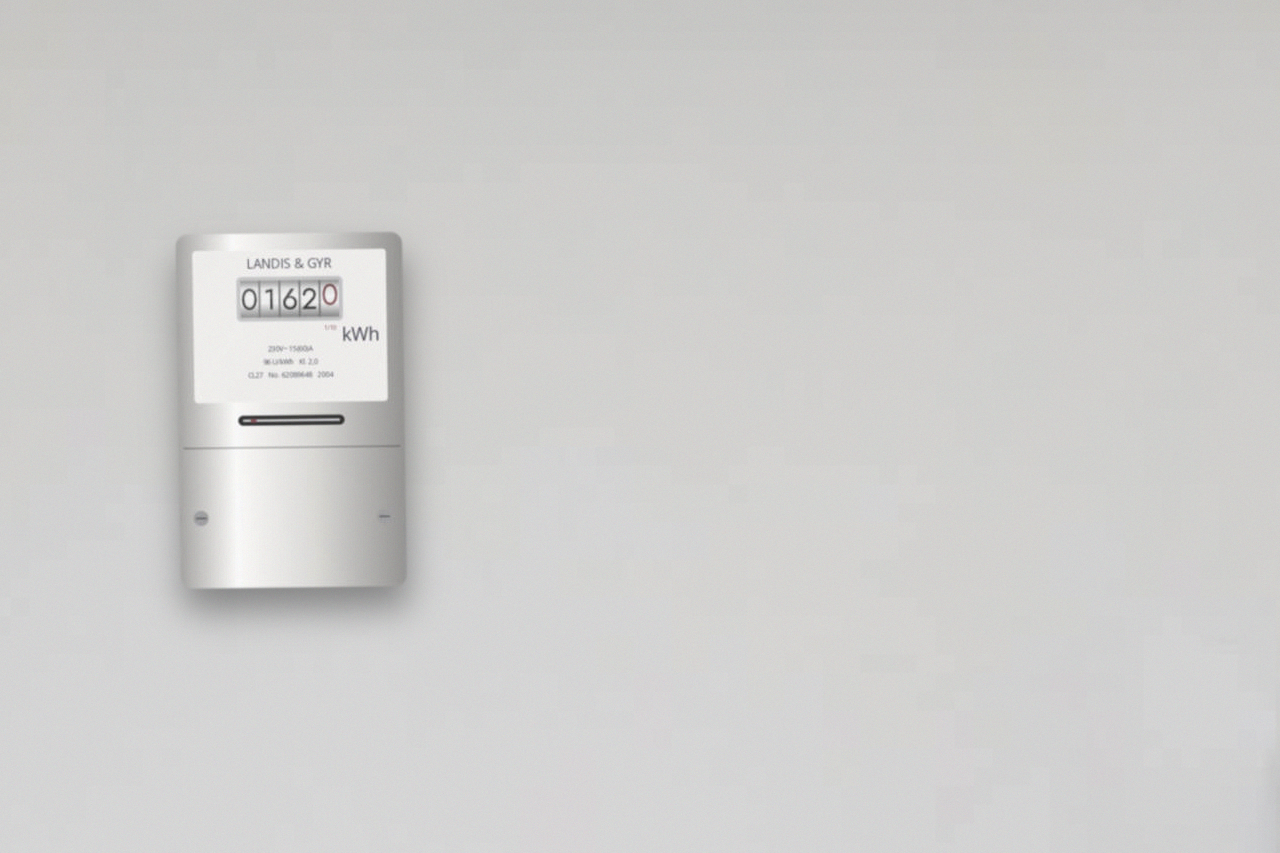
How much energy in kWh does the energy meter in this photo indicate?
162.0 kWh
